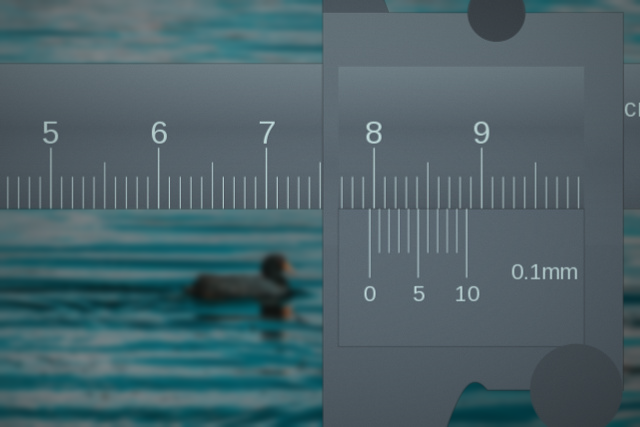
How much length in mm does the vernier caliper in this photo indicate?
79.6 mm
